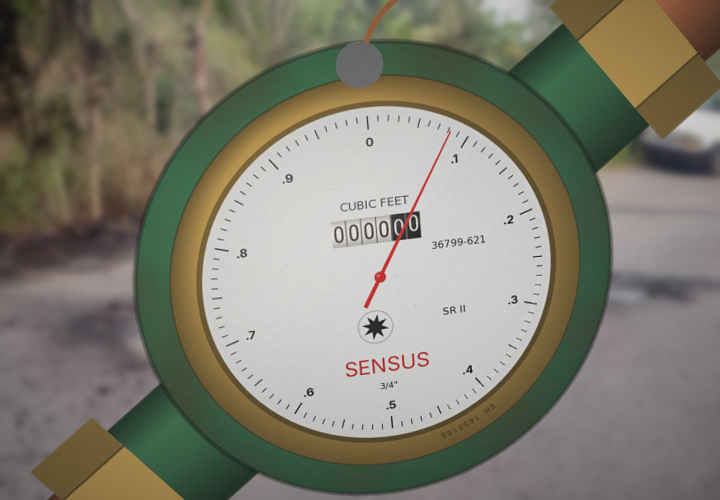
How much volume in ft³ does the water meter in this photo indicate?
0.08 ft³
